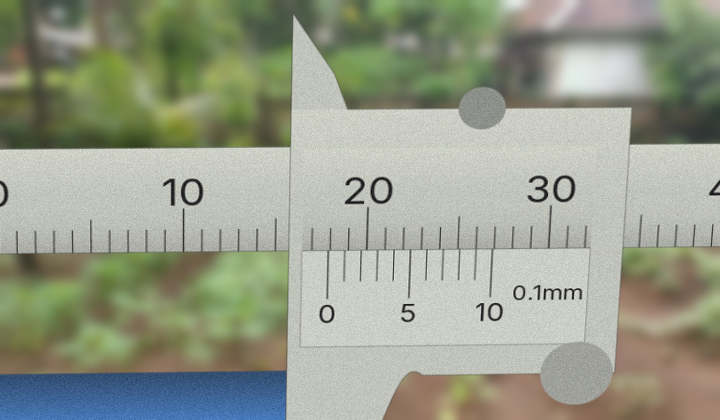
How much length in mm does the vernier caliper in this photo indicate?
17.9 mm
